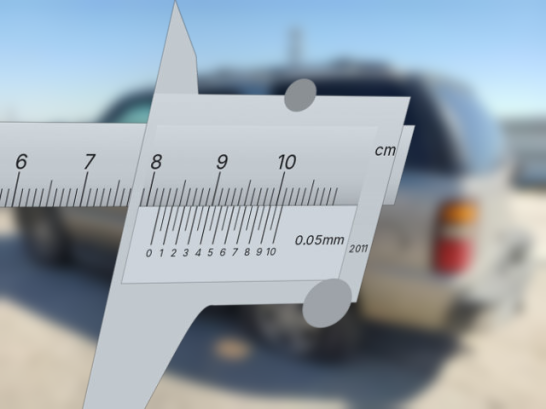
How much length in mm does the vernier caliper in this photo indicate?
82.0 mm
